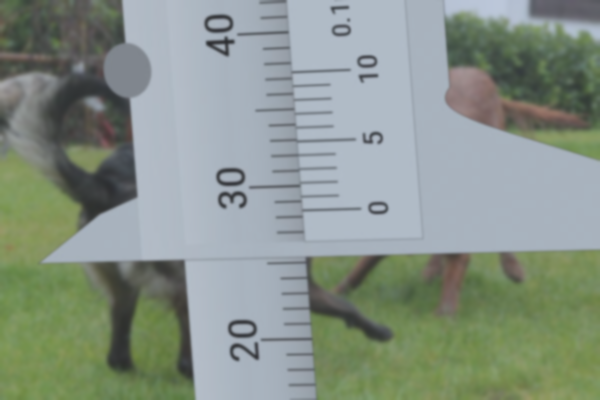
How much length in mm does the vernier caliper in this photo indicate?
28.4 mm
